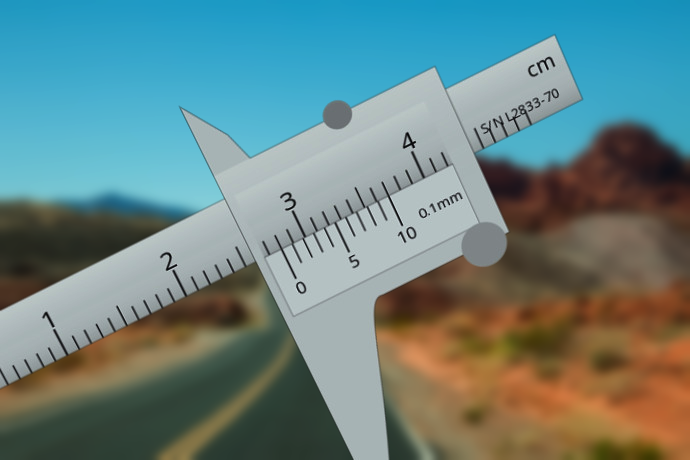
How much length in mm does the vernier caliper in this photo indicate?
28.0 mm
